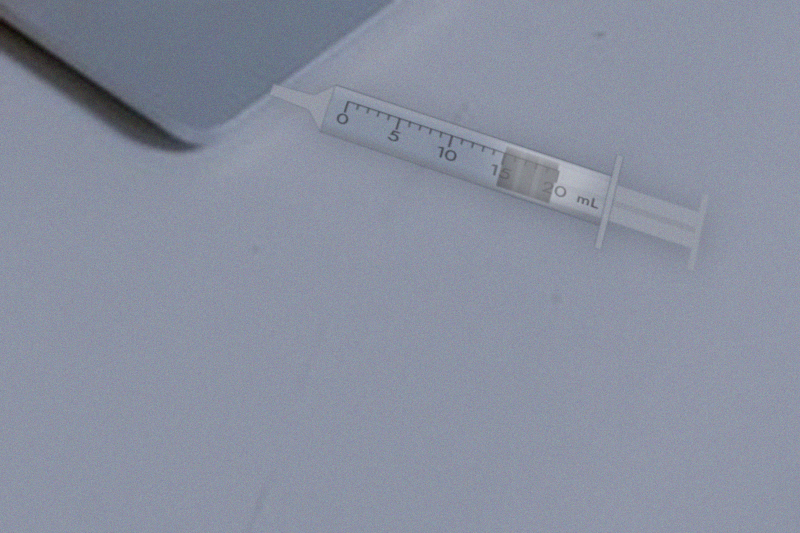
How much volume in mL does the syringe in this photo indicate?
15 mL
